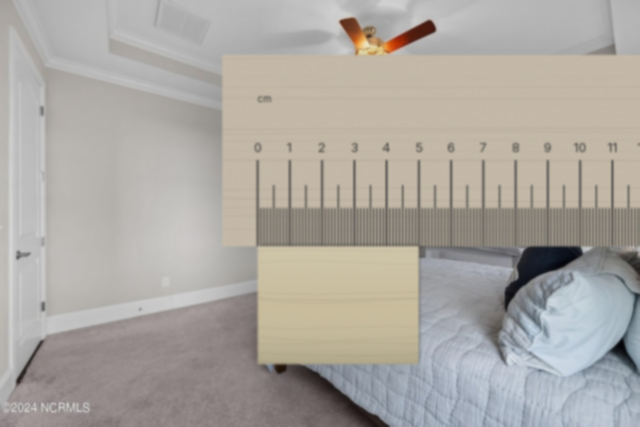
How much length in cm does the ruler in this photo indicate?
5 cm
